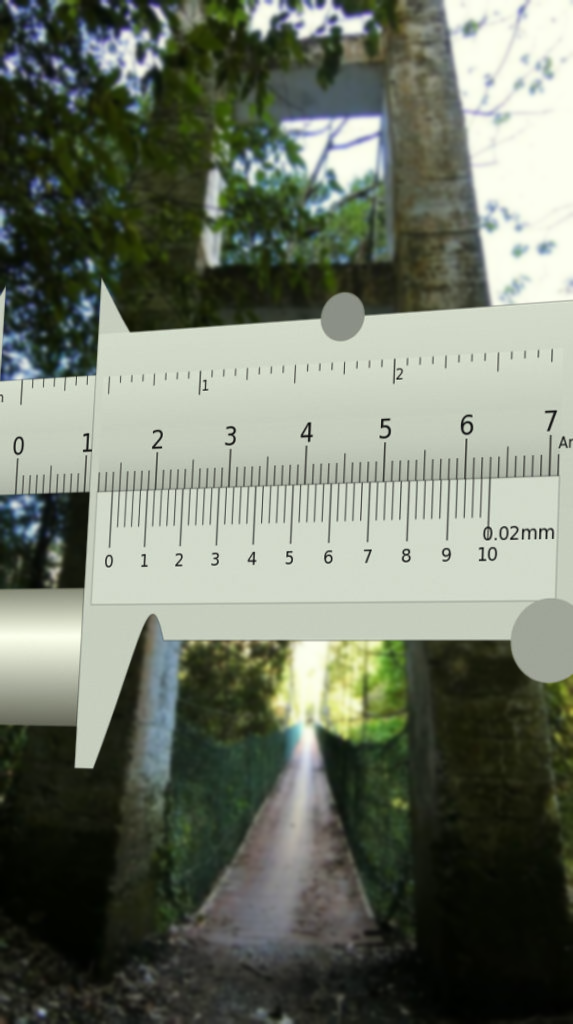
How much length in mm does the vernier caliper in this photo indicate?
14.0 mm
